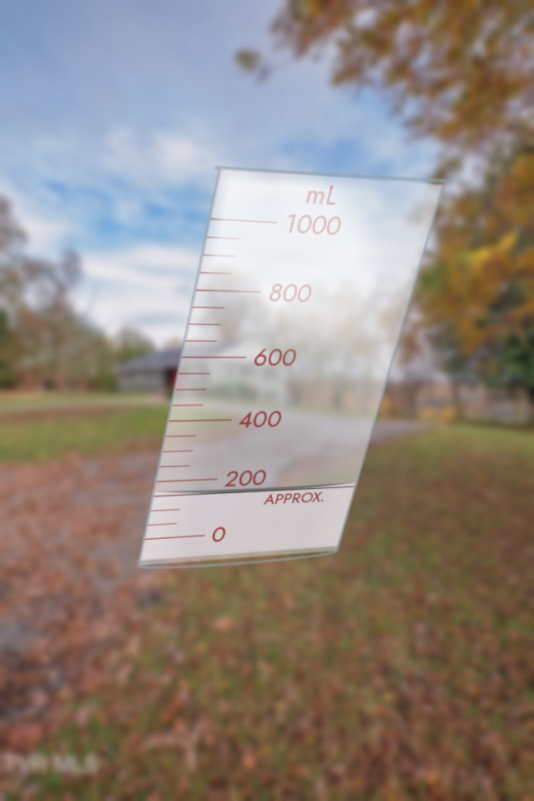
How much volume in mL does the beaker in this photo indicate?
150 mL
